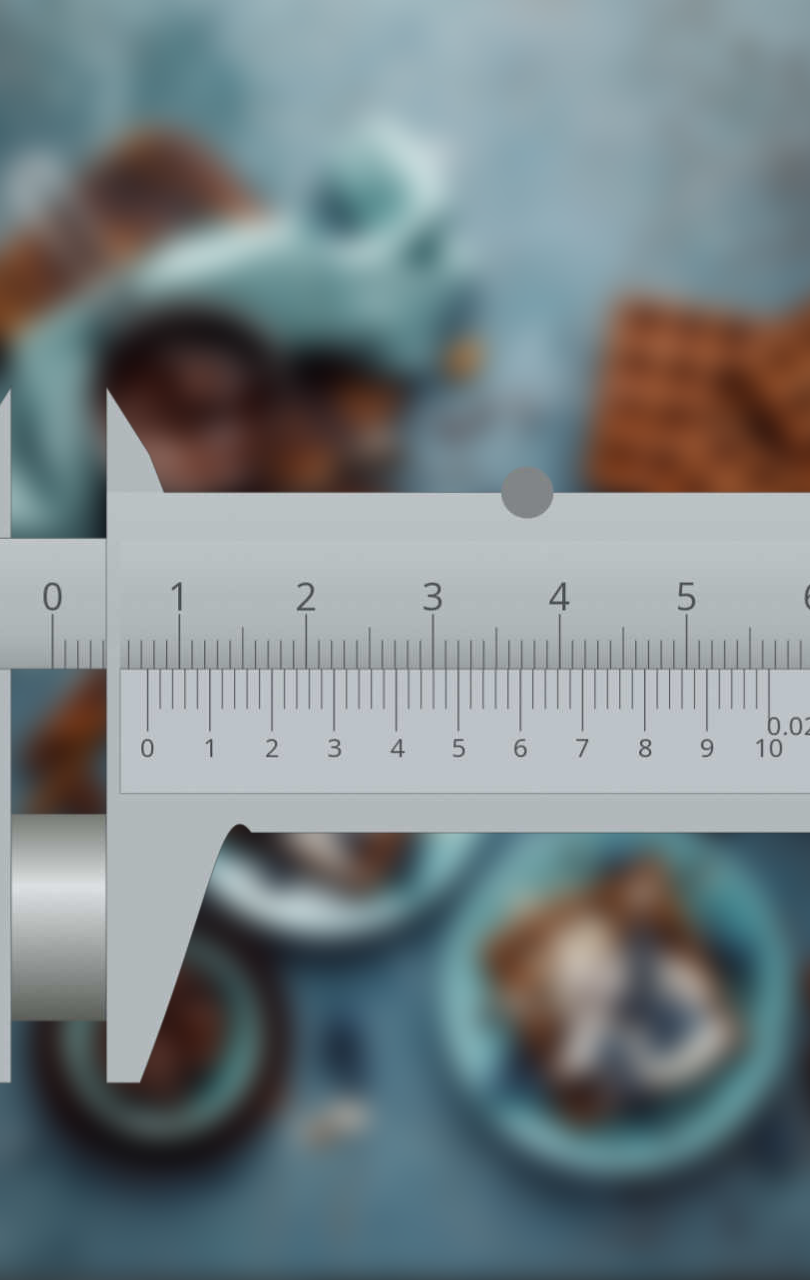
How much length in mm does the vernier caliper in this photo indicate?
7.5 mm
